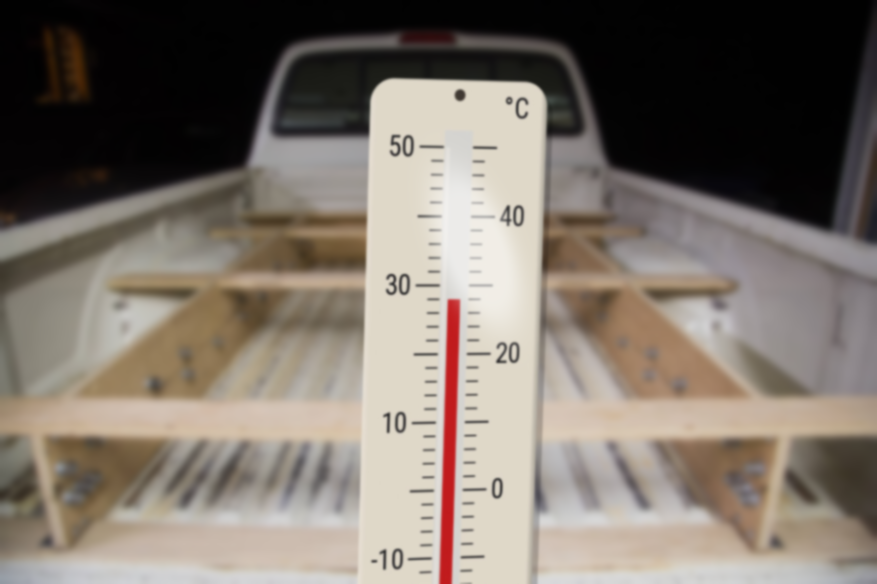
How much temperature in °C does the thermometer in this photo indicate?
28 °C
